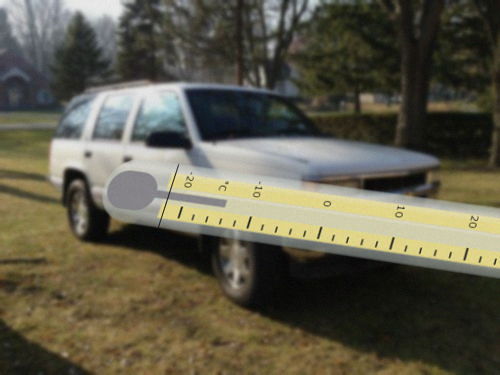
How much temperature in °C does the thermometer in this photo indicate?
-14 °C
